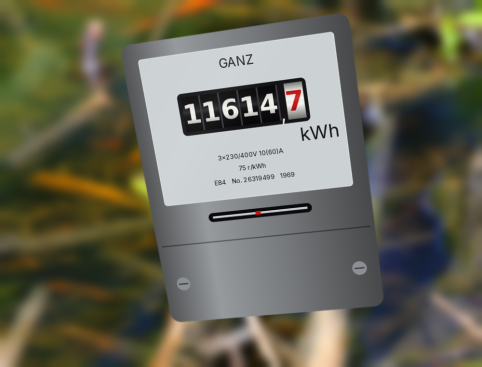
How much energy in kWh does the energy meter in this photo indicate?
11614.7 kWh
